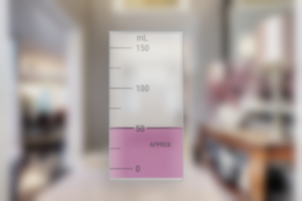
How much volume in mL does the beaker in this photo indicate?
50 mL
